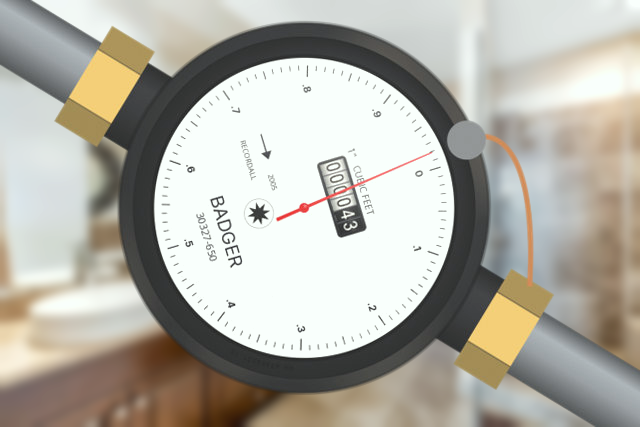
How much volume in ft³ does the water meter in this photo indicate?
42.98 ft³
